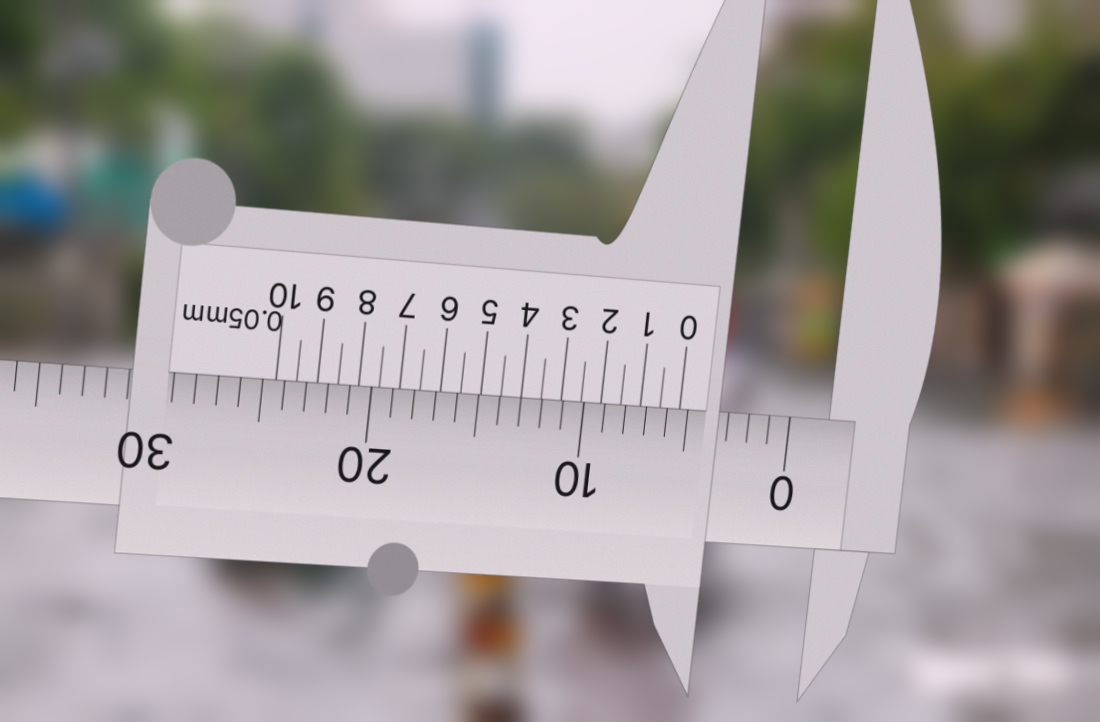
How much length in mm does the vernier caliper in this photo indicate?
5.4 mm
